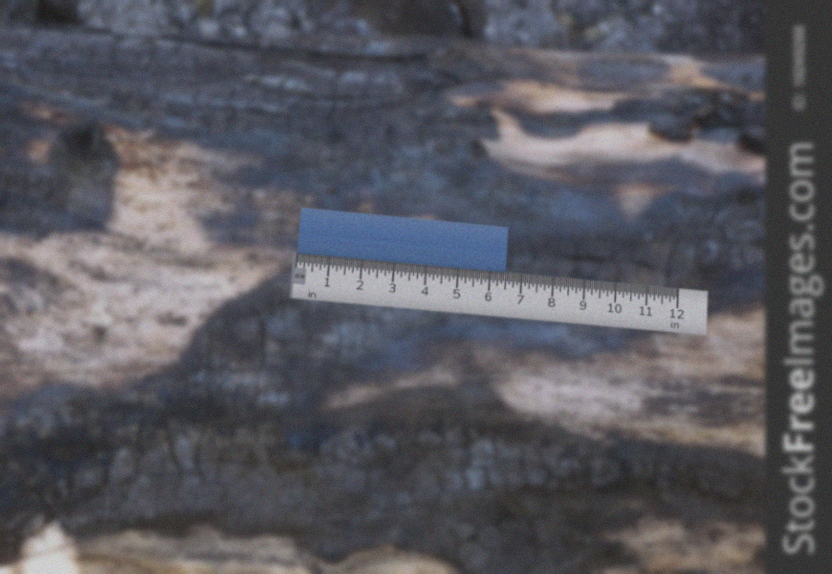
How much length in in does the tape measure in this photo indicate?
6.5 in
